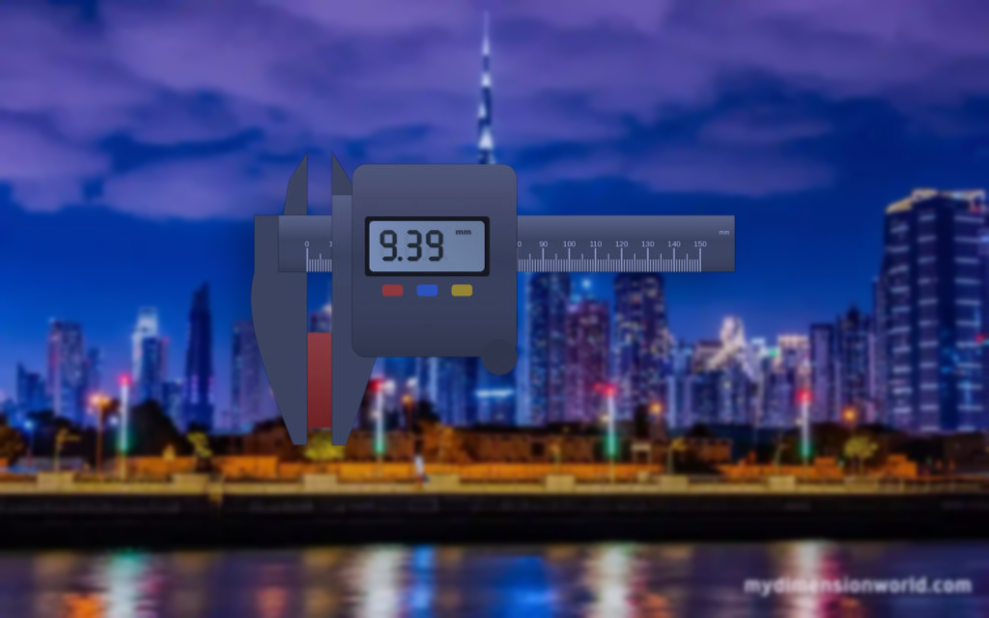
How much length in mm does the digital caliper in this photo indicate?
9.39 mm
